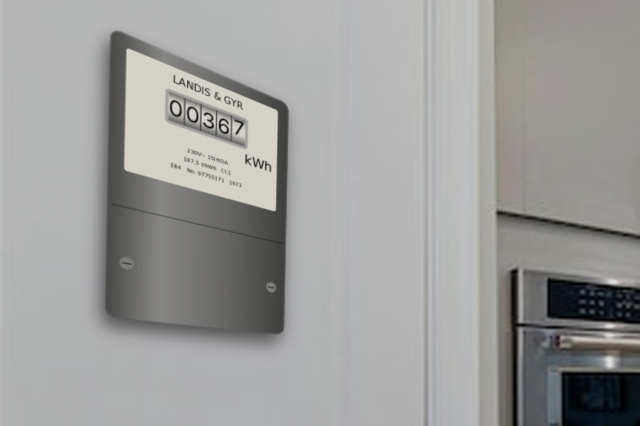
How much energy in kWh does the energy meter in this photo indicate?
367 kWh
